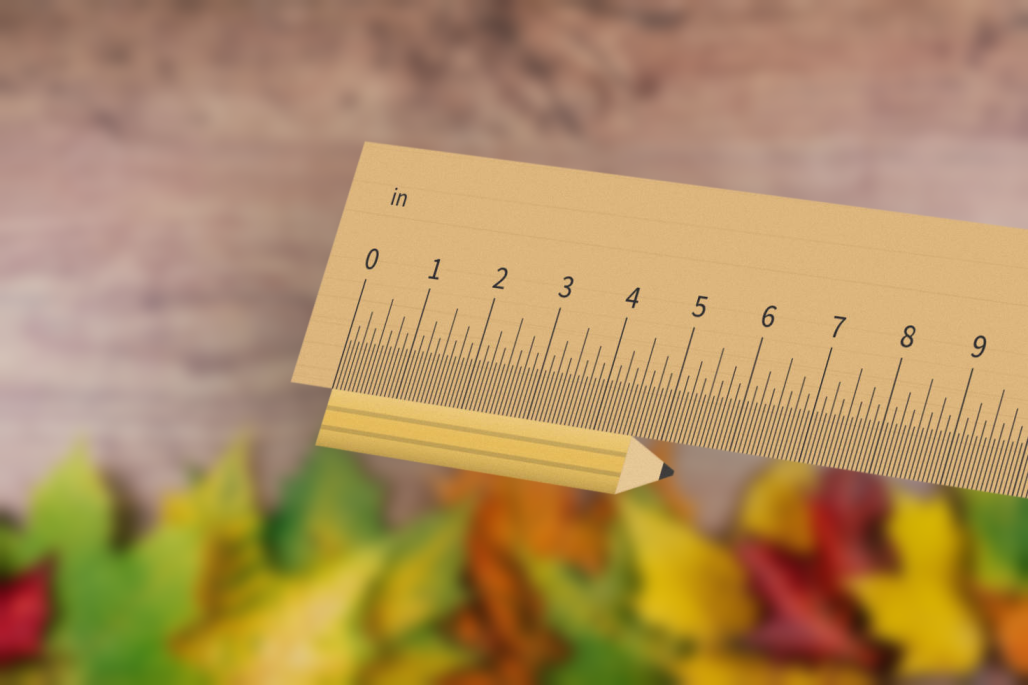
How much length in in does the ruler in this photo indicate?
5.3125 in
